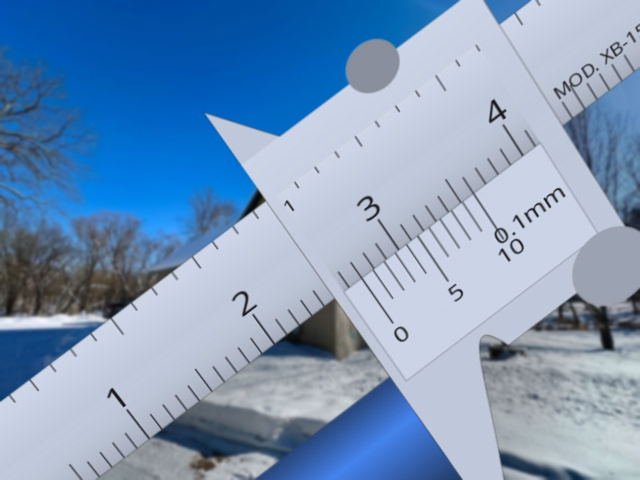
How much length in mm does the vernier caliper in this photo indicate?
27.0 mm
